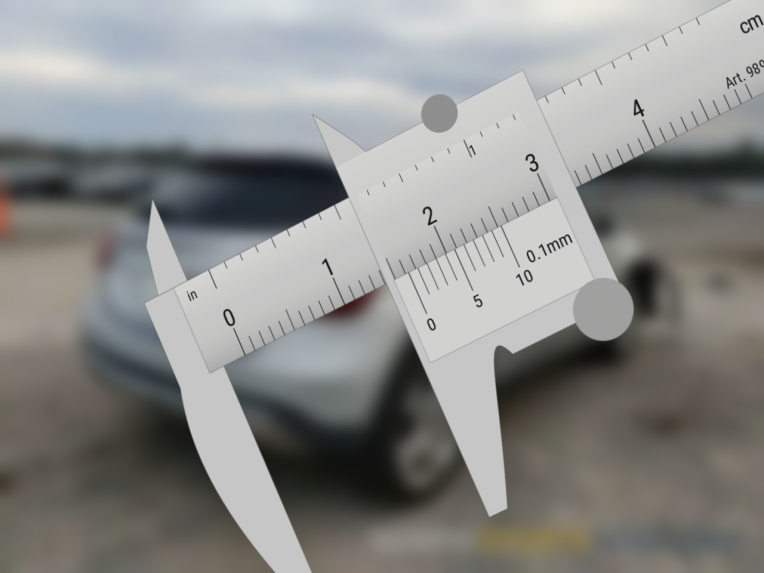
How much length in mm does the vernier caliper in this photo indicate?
16.3 mm
